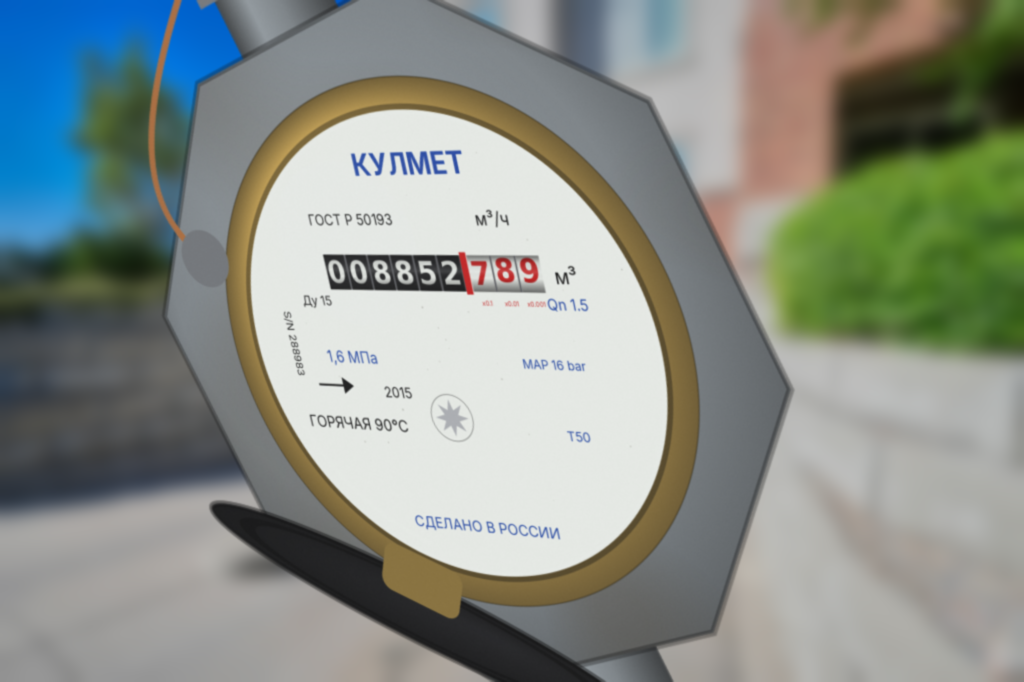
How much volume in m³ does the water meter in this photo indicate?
8852.789 m³
